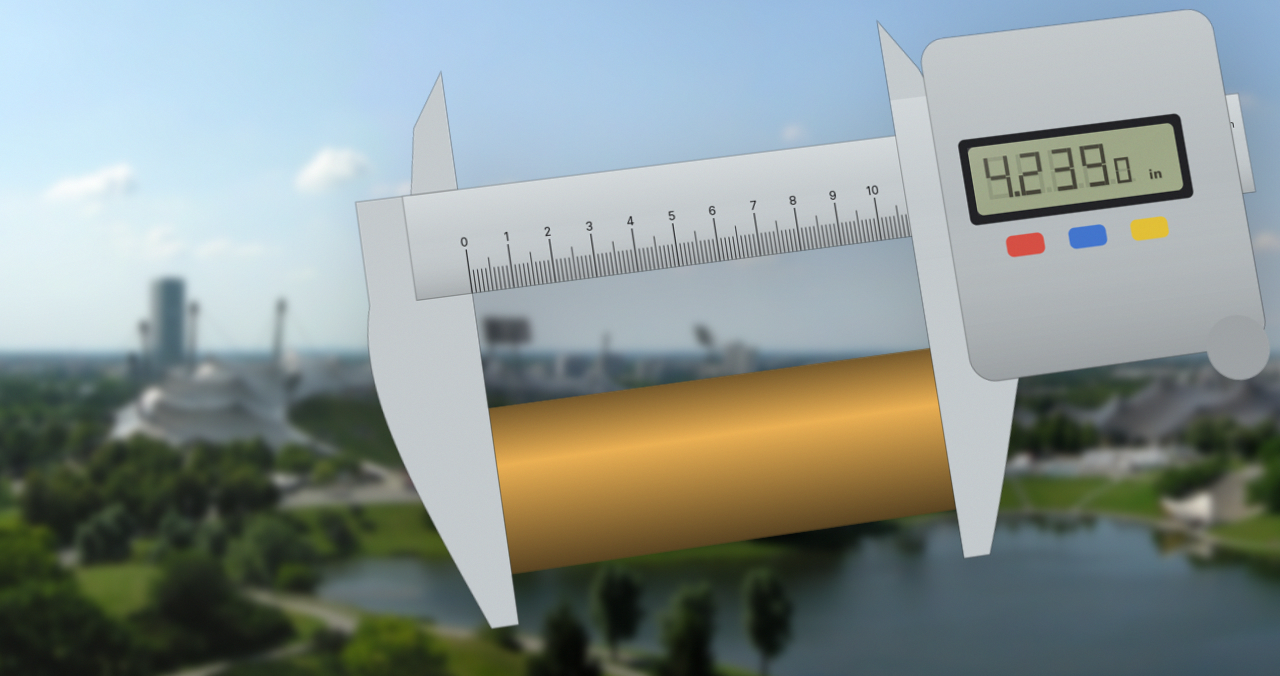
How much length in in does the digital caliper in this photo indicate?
4.2390 in
